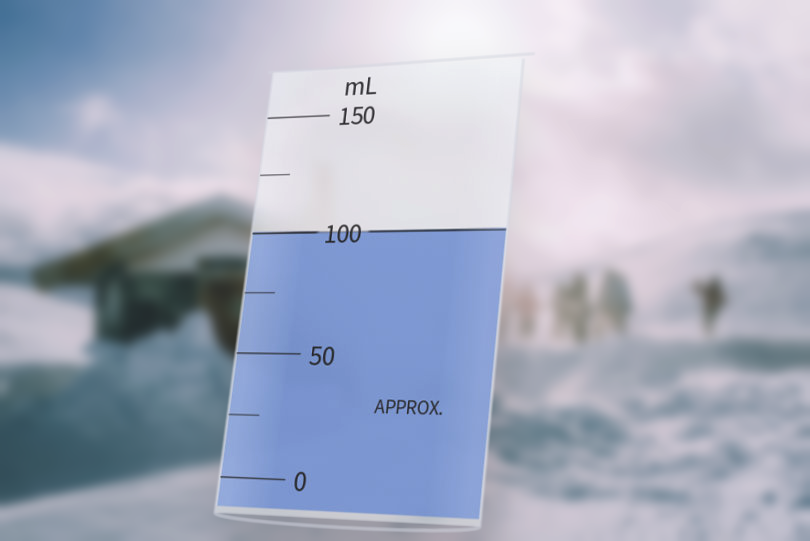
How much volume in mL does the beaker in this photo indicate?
100 mL
